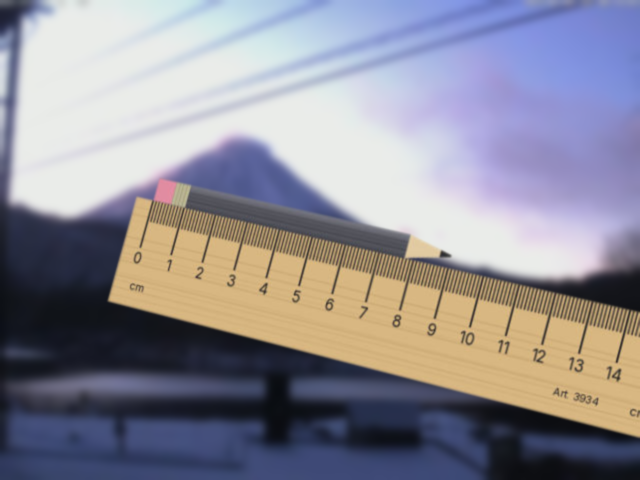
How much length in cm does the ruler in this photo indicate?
9 cm
